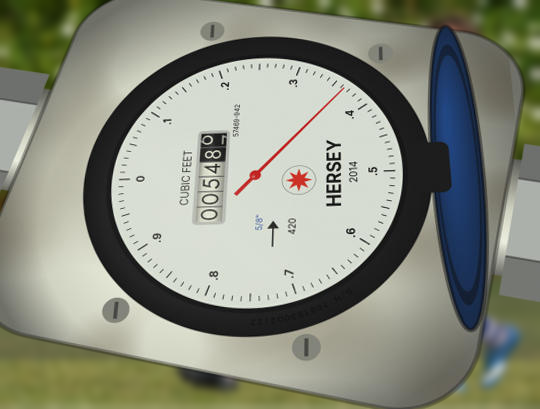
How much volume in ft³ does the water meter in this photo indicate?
5486.36 ft³
